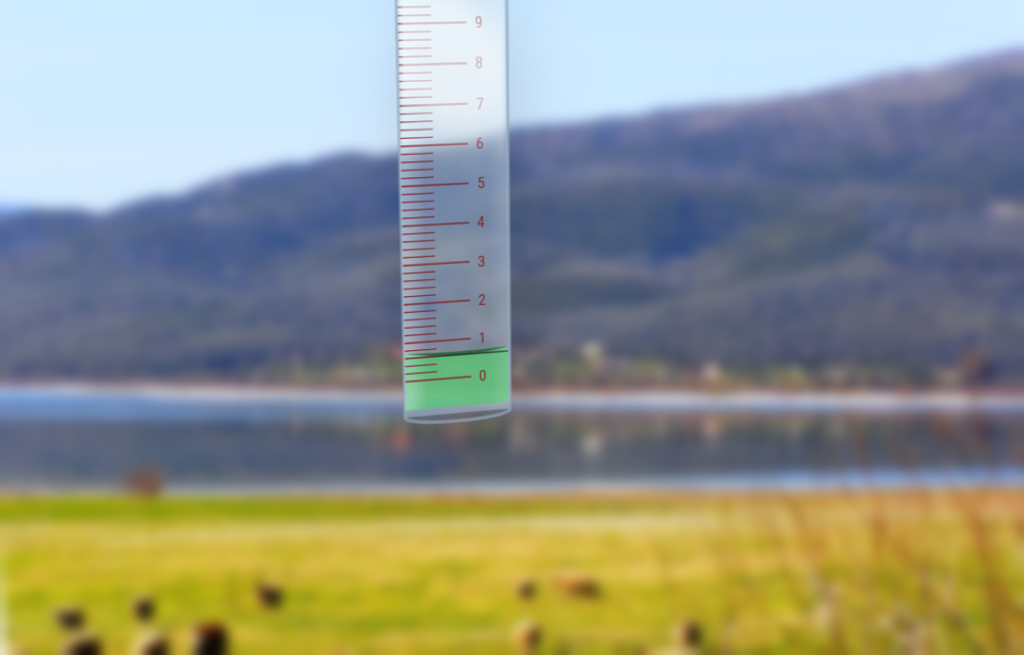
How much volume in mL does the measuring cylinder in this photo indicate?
0.6 mL
